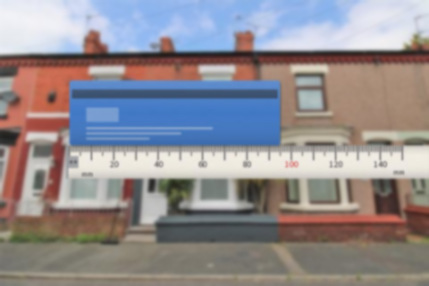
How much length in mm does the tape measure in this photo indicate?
95 mm
